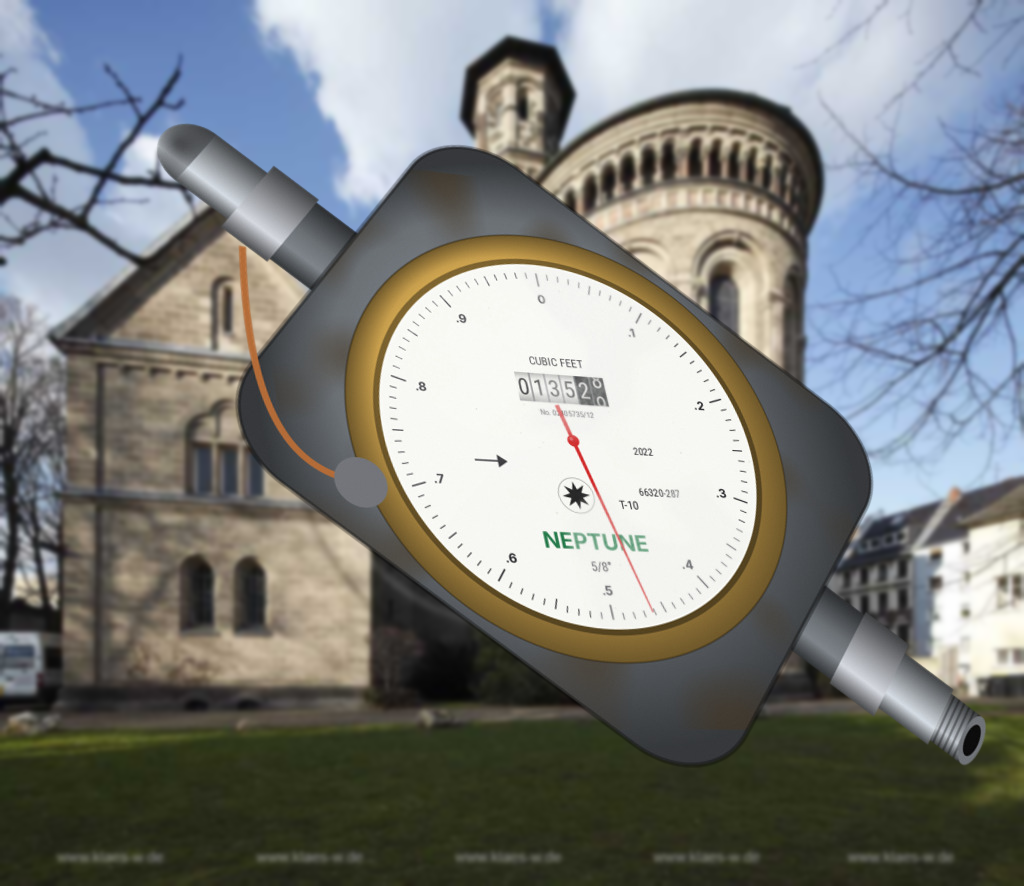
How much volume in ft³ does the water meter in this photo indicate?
13528.46 ft³
